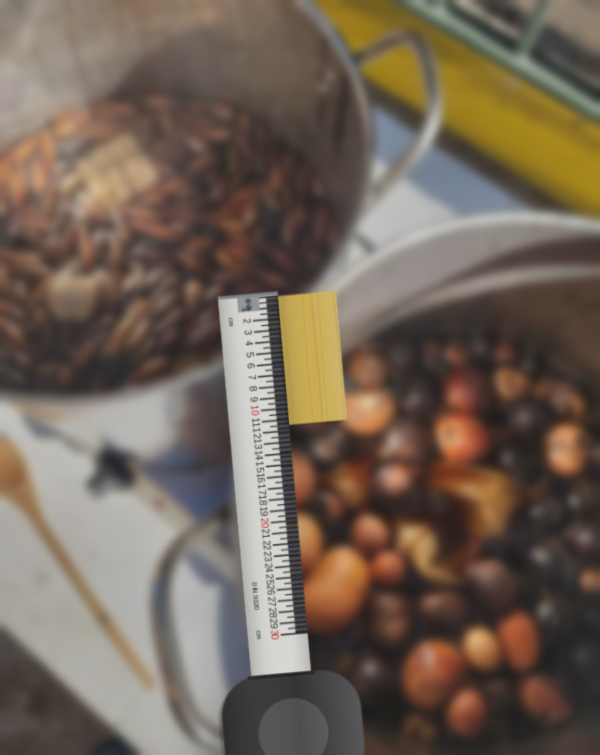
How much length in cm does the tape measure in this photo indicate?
11.5 cm
